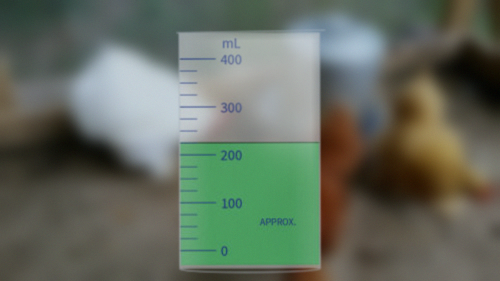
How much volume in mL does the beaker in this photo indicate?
225 mL
